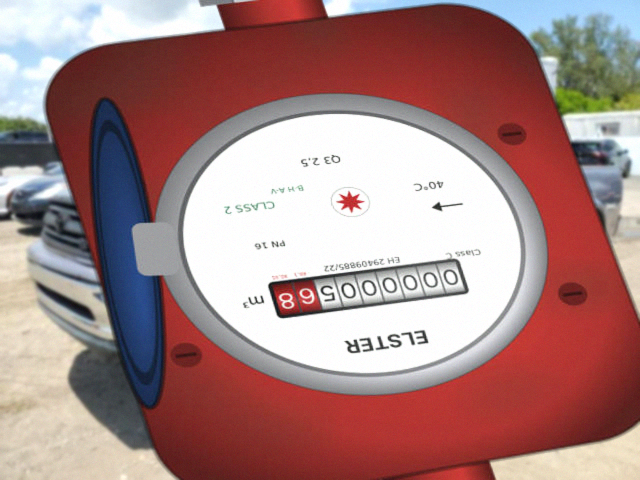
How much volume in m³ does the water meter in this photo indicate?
5.68 m³
